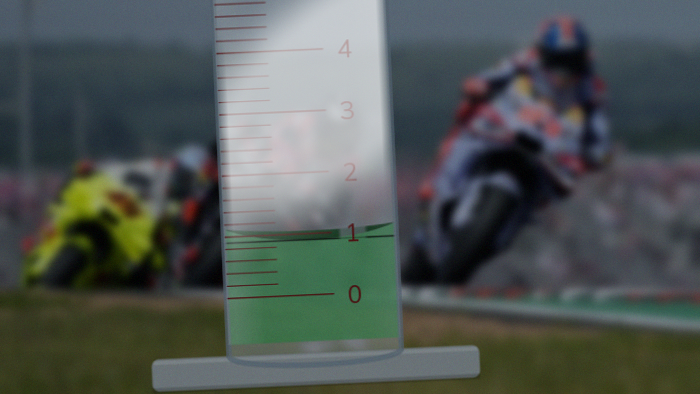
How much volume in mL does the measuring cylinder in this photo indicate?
0.9 mL
